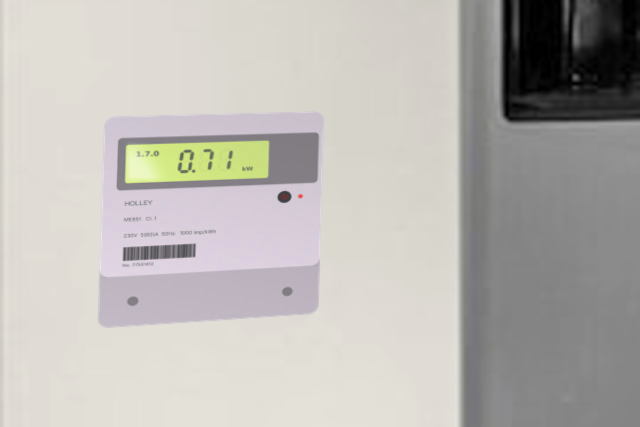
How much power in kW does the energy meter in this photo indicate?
0.71 kW
